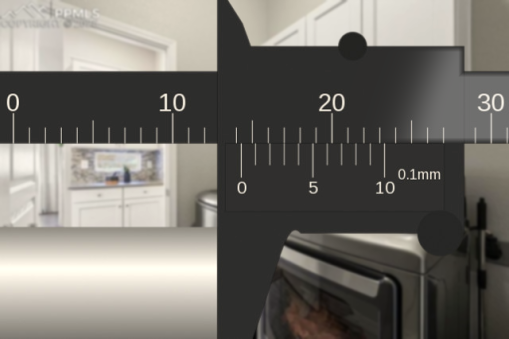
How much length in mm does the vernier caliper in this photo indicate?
14.3 mm
